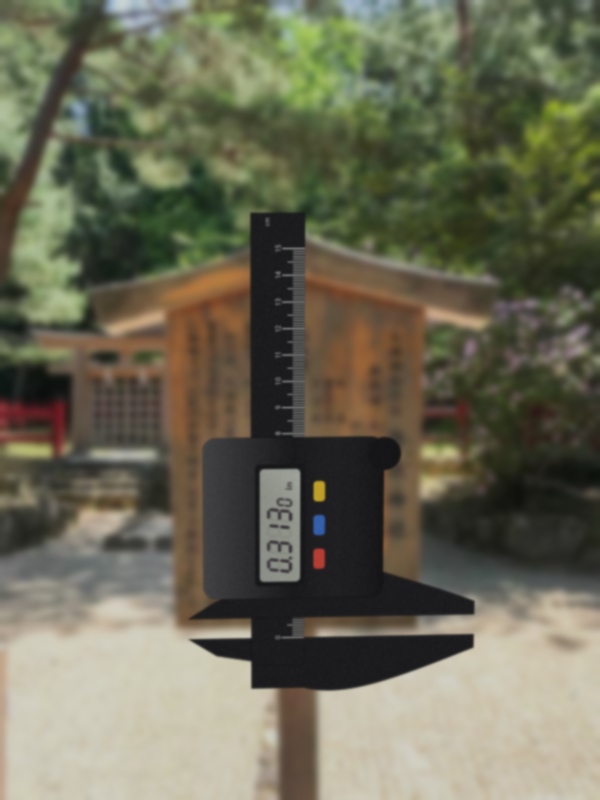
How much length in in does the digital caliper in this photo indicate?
0.3130 in
